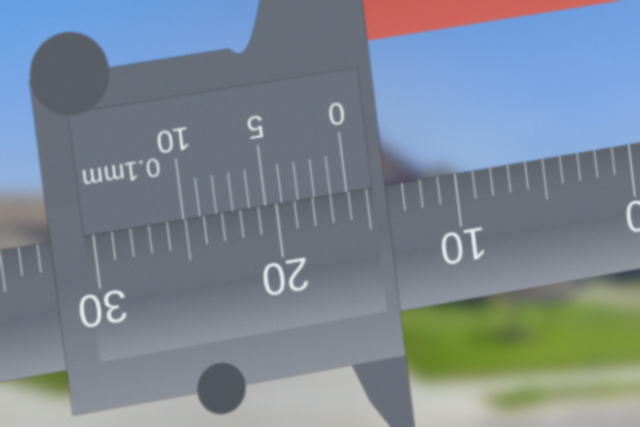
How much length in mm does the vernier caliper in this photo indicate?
16.1 mm
